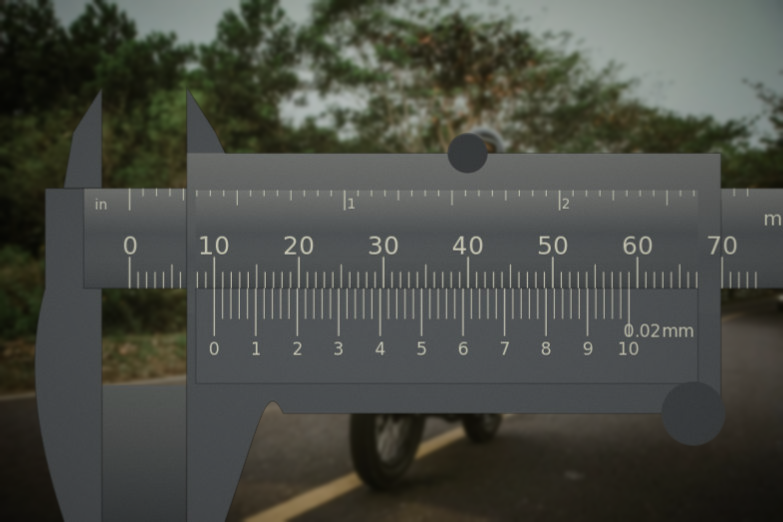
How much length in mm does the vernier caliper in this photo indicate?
10.0 mm
